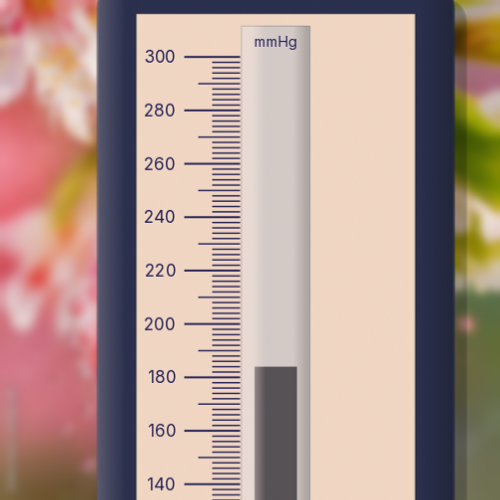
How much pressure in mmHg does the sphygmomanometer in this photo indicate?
184 mmHg
